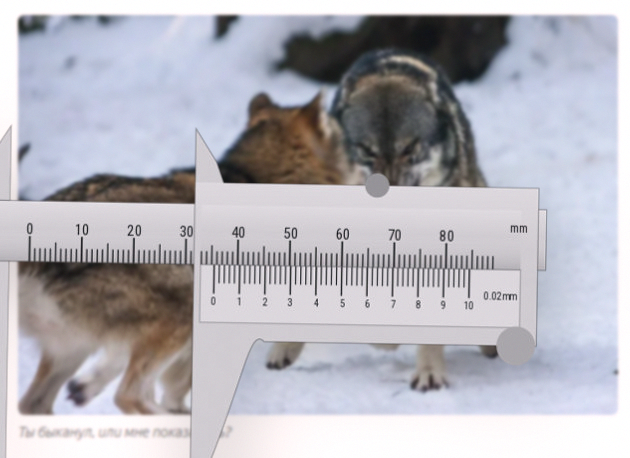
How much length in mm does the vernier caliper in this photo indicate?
35.5 mm
